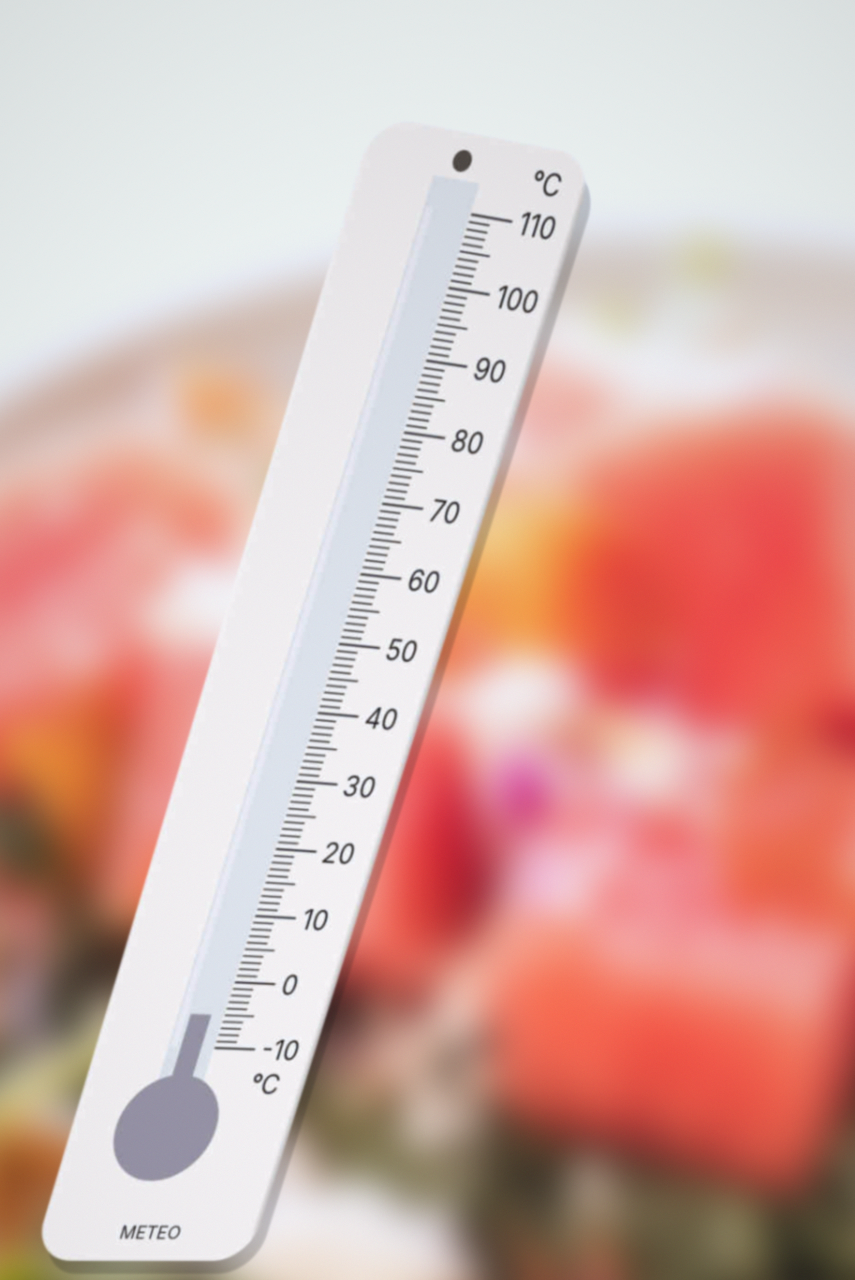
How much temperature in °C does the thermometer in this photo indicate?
-5 °C
